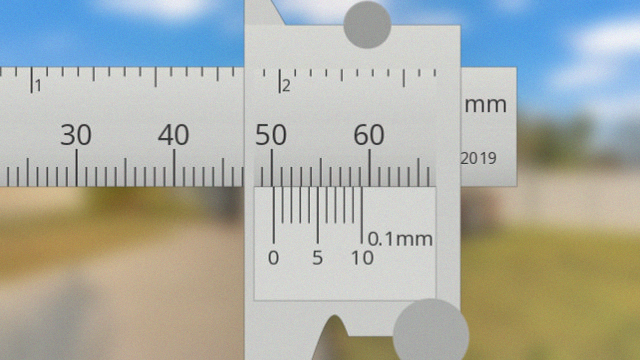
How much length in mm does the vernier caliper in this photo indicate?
50.2 mm
